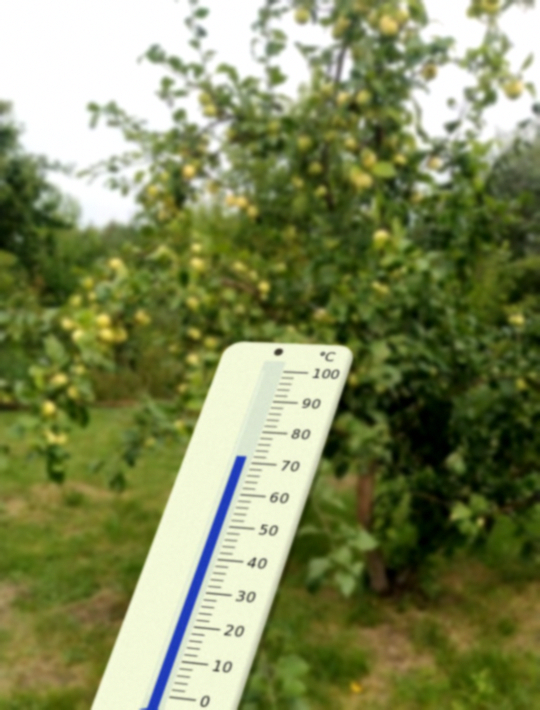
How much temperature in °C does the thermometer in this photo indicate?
72 °C
